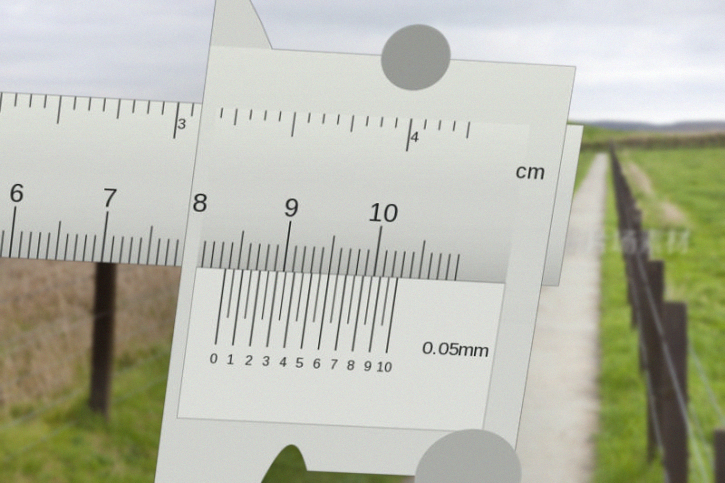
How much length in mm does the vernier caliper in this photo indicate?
83.6 mm
